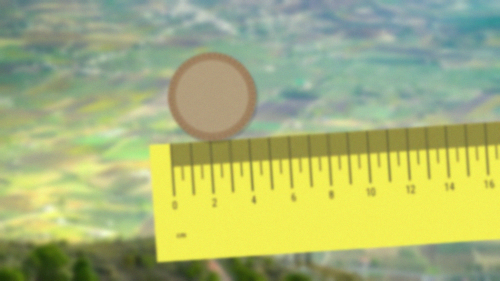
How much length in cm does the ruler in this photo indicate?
4.5 cm
